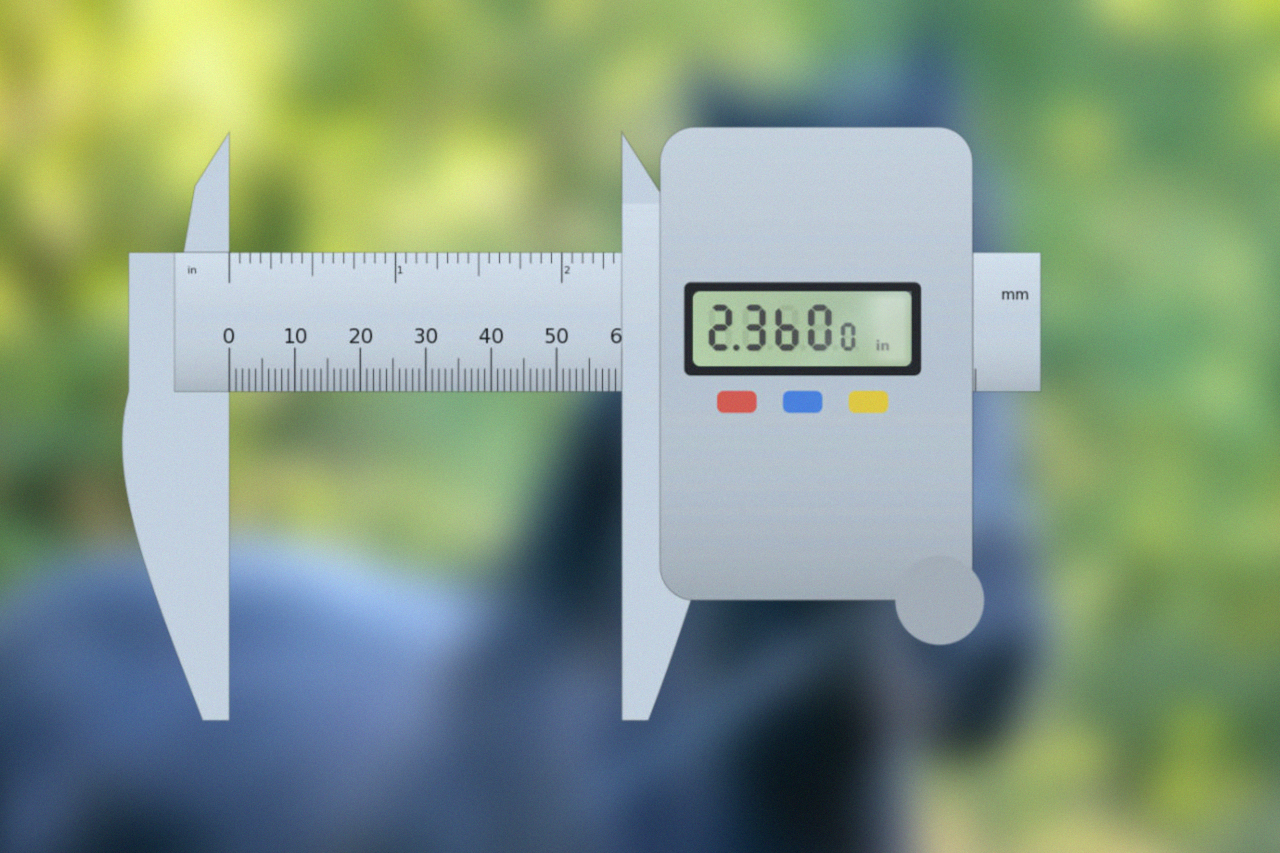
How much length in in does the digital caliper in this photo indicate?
2.3600 in
